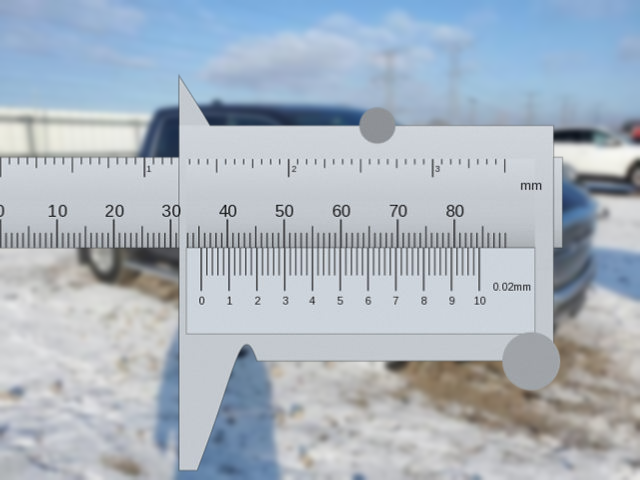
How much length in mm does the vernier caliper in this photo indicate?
35.4 mm
